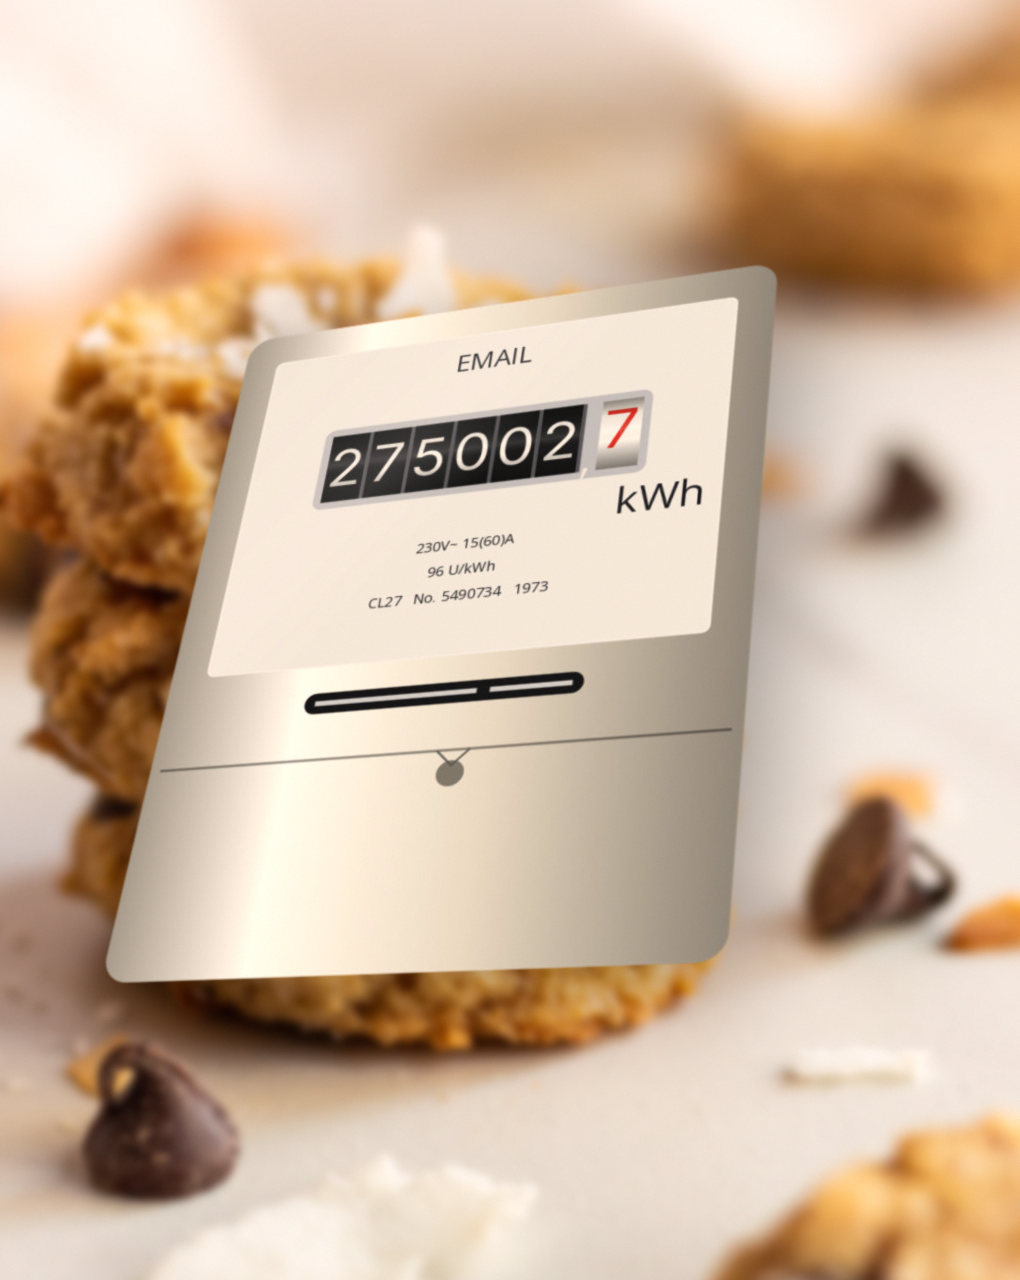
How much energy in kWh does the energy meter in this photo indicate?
275002.7 kWh
